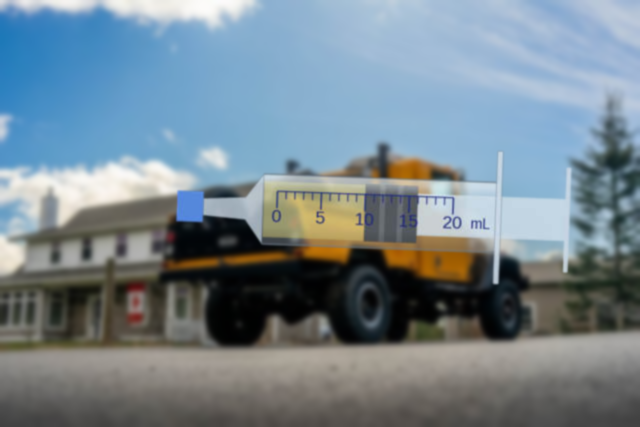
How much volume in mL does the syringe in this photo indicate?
10 mL
